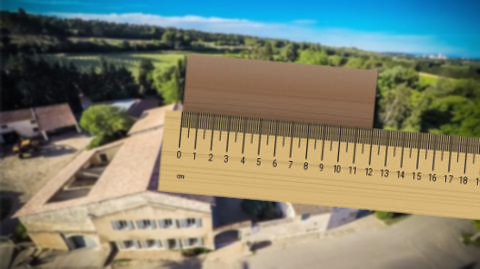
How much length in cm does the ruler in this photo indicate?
12 cm
